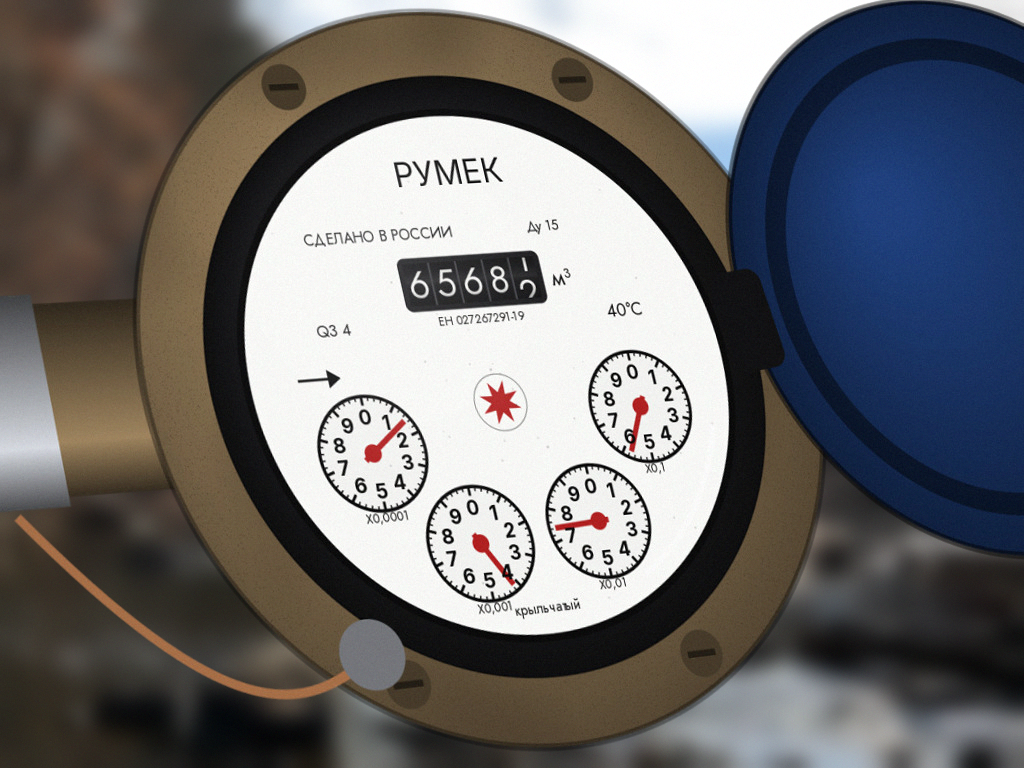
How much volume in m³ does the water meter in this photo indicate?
65681.5741 m³
